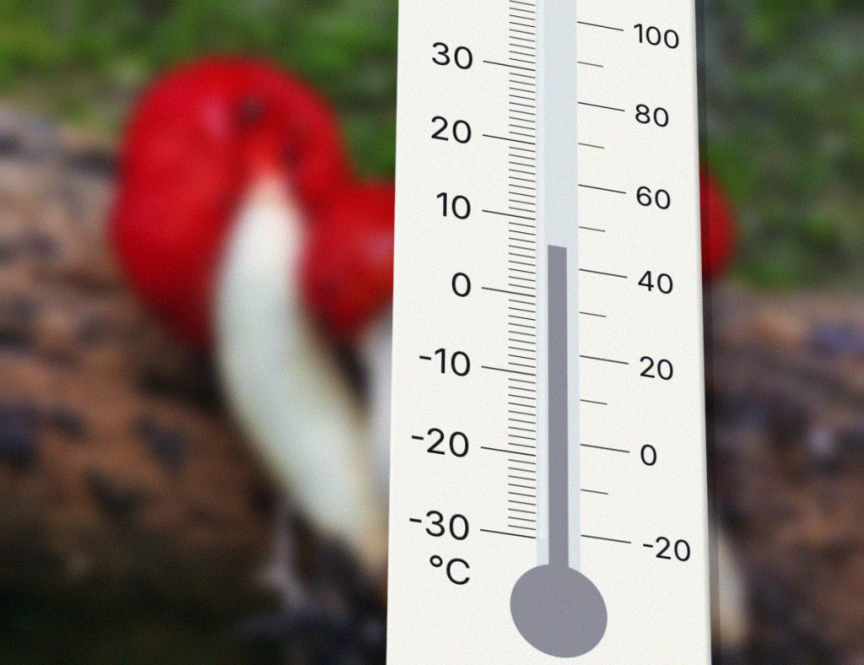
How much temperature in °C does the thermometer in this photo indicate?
7 °C
